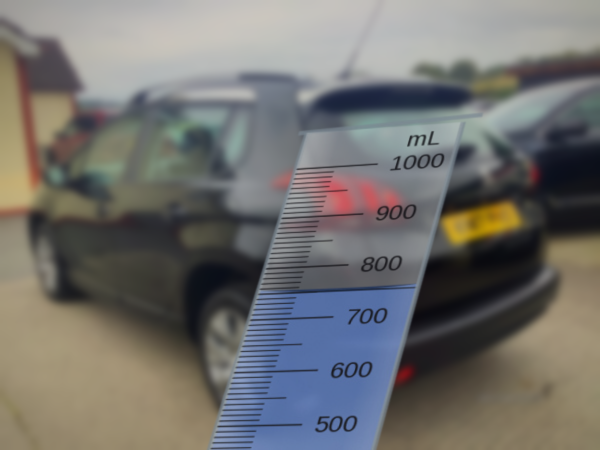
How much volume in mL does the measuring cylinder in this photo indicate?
750 mL
